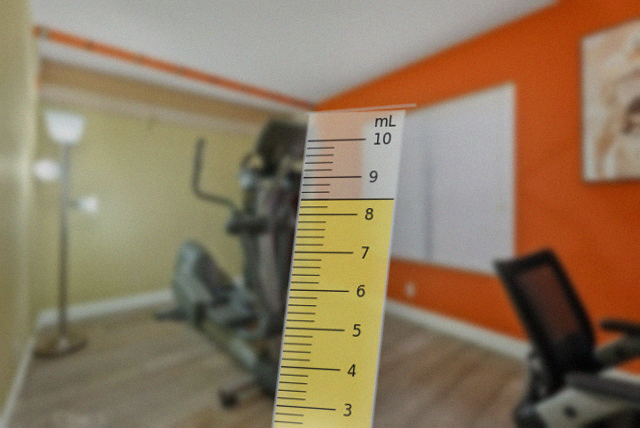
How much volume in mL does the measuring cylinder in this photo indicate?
8.4 mL
